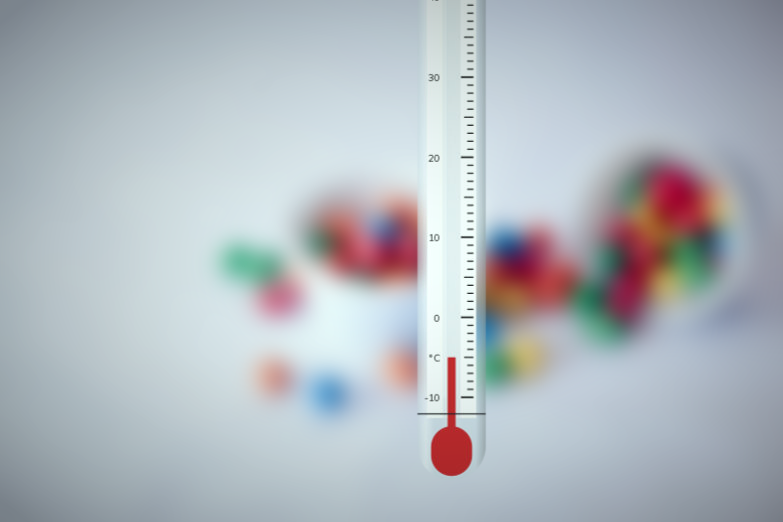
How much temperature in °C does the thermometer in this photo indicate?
-5 °C
